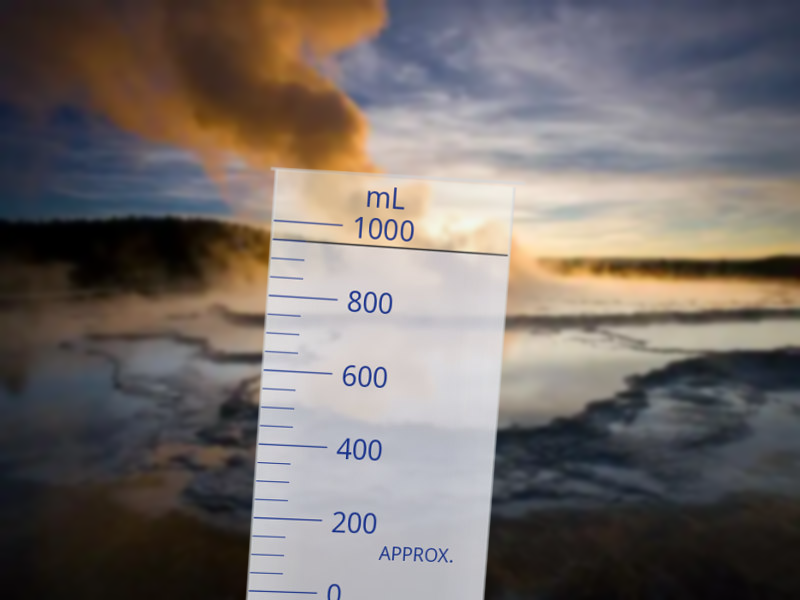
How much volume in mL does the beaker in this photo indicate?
950 mL
